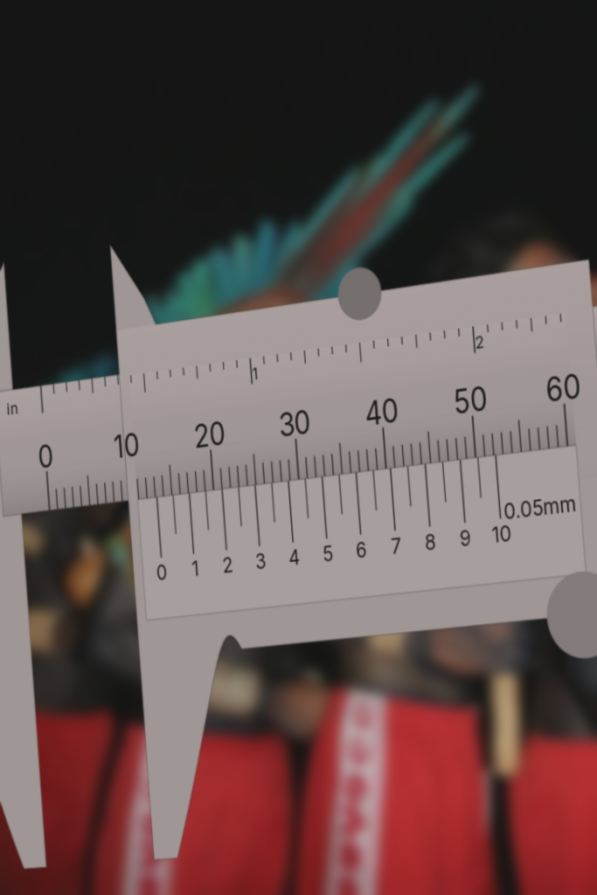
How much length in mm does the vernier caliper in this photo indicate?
13.2 mm
